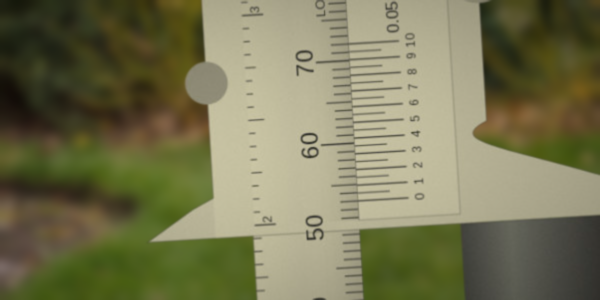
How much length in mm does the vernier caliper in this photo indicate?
53.0 mm
